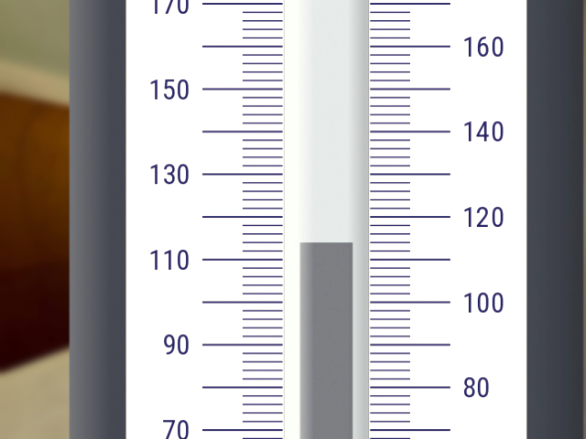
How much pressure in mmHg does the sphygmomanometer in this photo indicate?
114 mmHg
